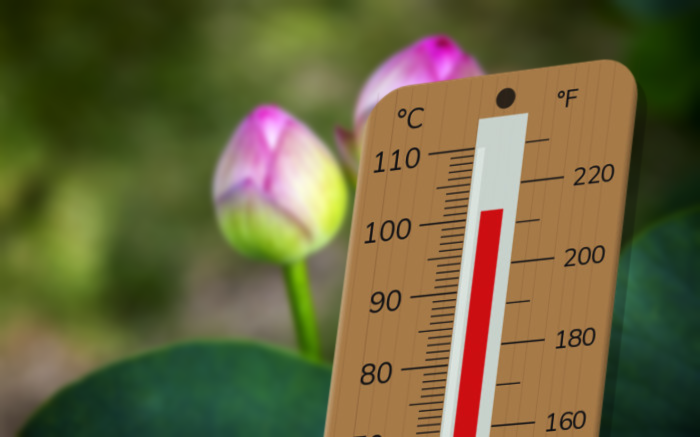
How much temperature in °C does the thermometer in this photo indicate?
101 °C
